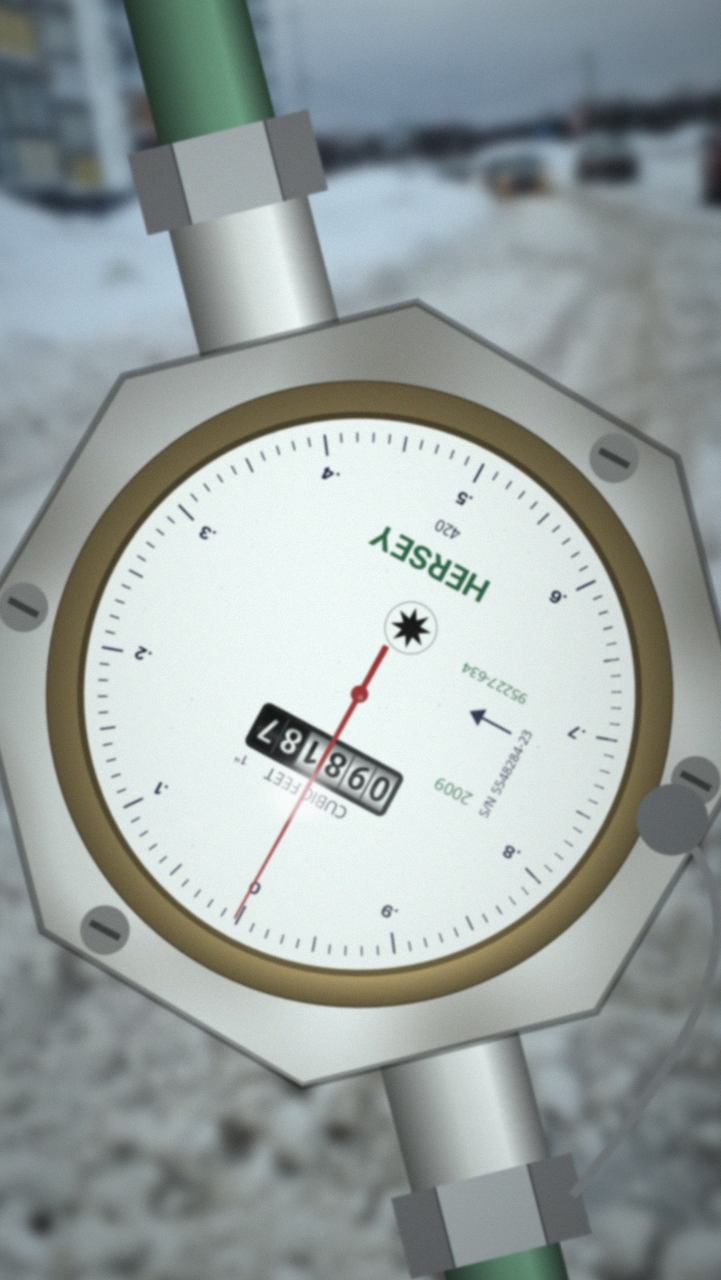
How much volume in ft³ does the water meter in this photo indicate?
98187.00 ft³
